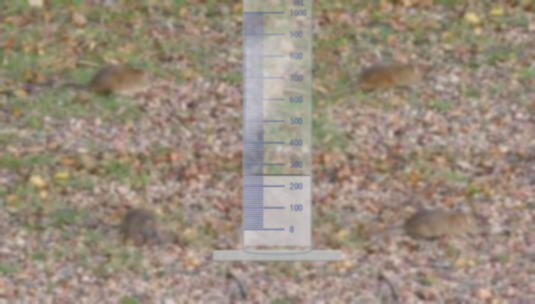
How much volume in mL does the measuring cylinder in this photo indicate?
250 mL
